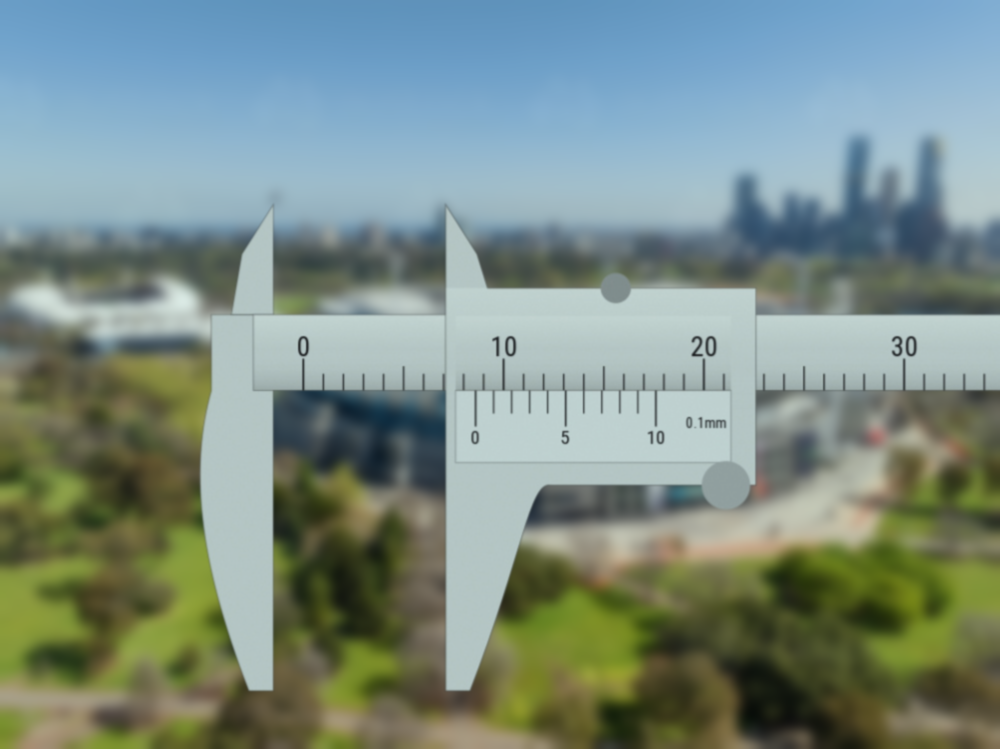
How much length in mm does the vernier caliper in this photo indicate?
8.6 mm
